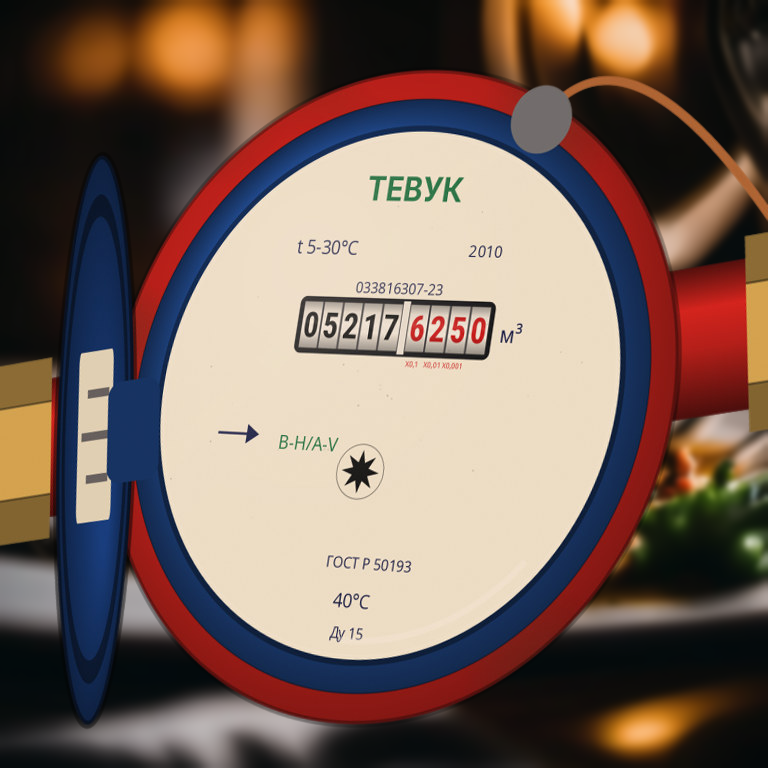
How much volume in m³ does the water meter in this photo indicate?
5217.6250 m³
